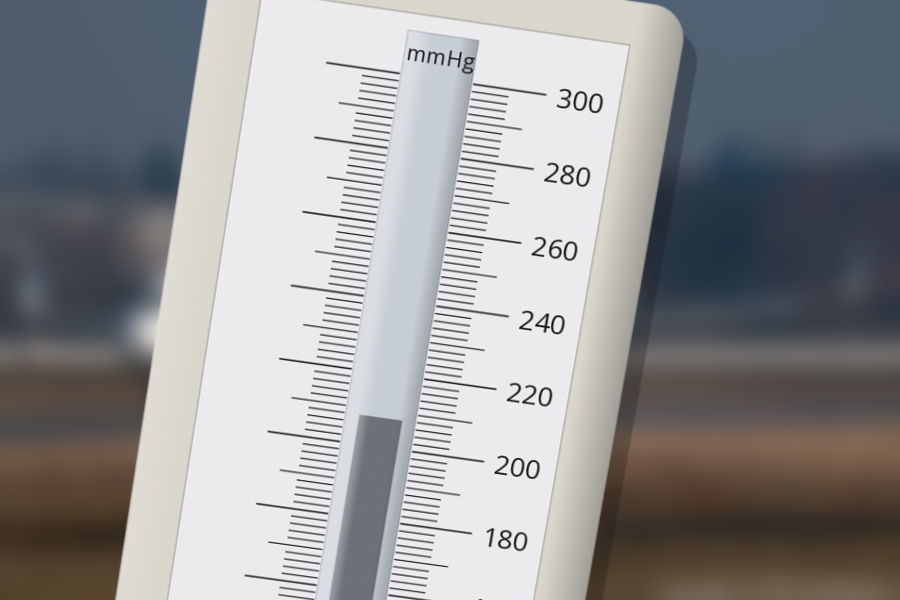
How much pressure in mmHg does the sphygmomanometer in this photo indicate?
208 mmHg
